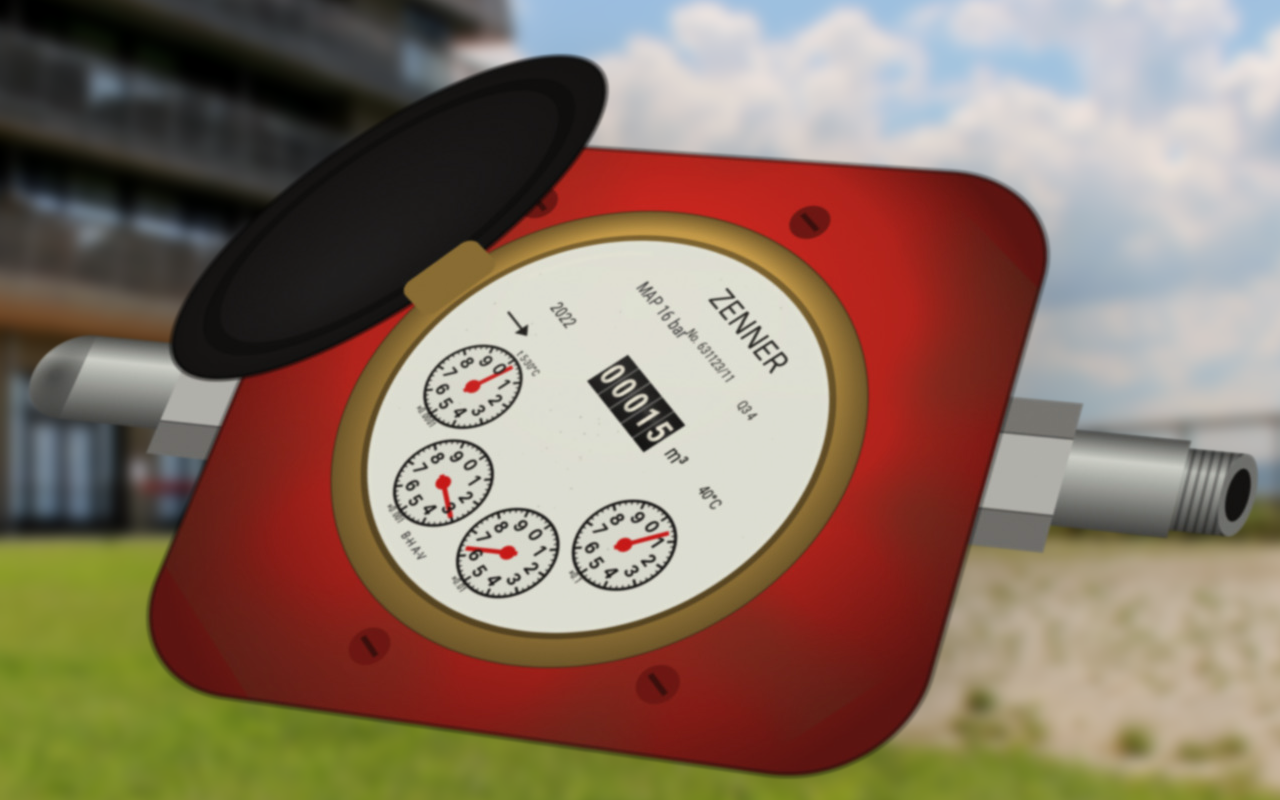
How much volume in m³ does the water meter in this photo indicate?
15.0630 m³
